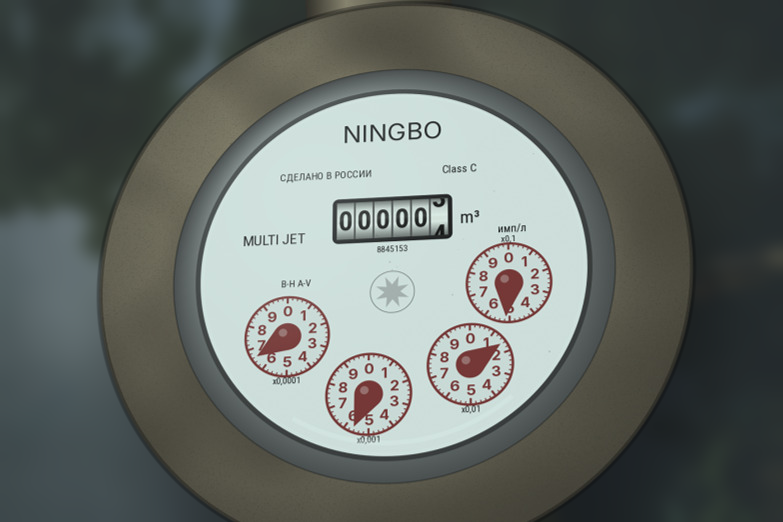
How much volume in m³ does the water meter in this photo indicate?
3.5156 m³
